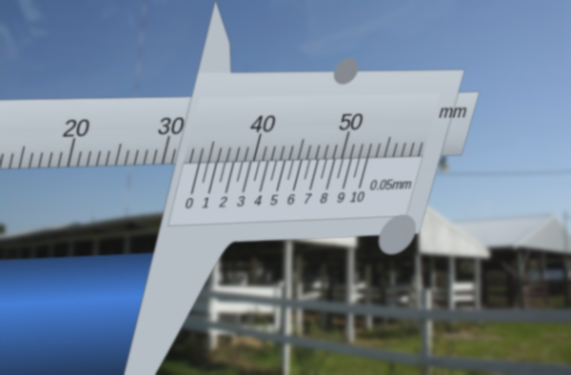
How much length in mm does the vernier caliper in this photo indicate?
34.0 mm
